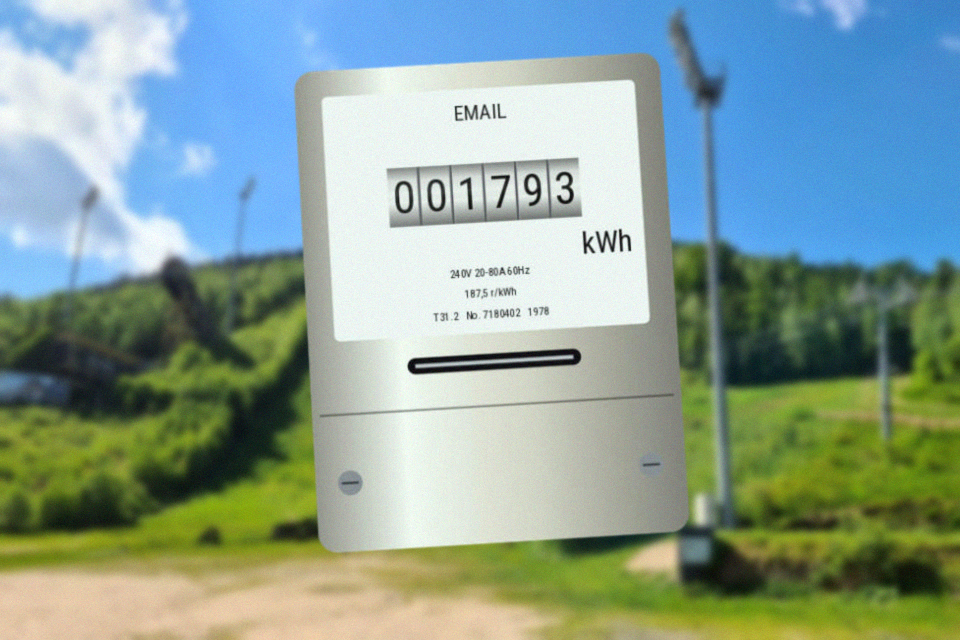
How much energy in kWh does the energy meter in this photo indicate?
1793 kWh
